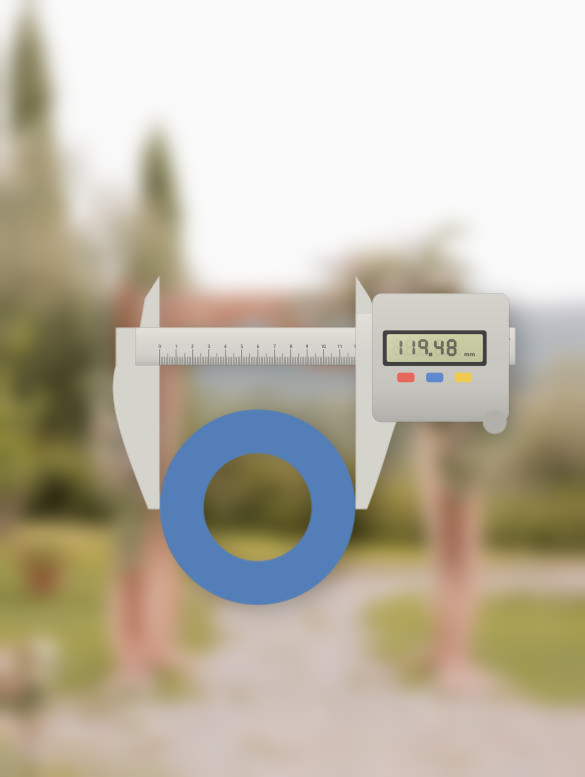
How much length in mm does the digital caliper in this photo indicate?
119.48 mm
